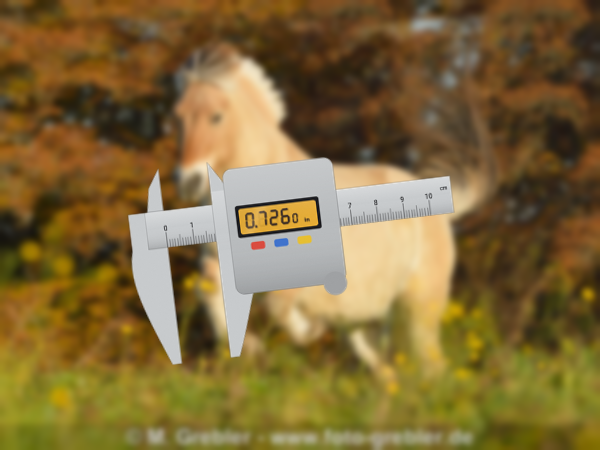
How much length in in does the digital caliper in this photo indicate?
0.7260 in
